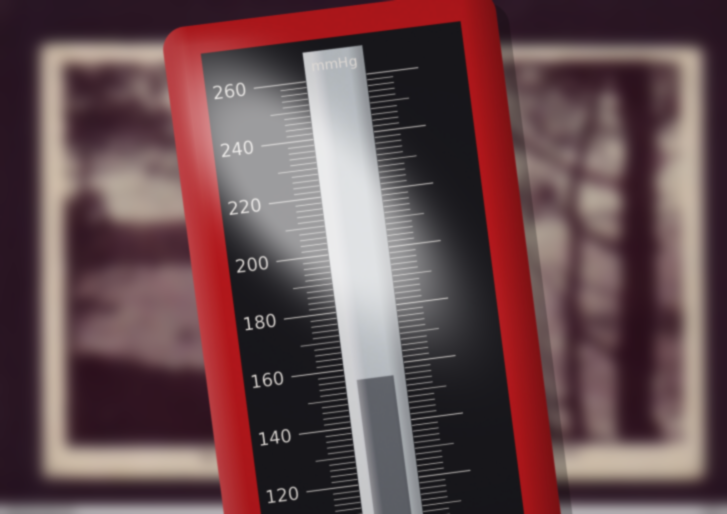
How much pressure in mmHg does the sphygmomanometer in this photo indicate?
156 mmHg
